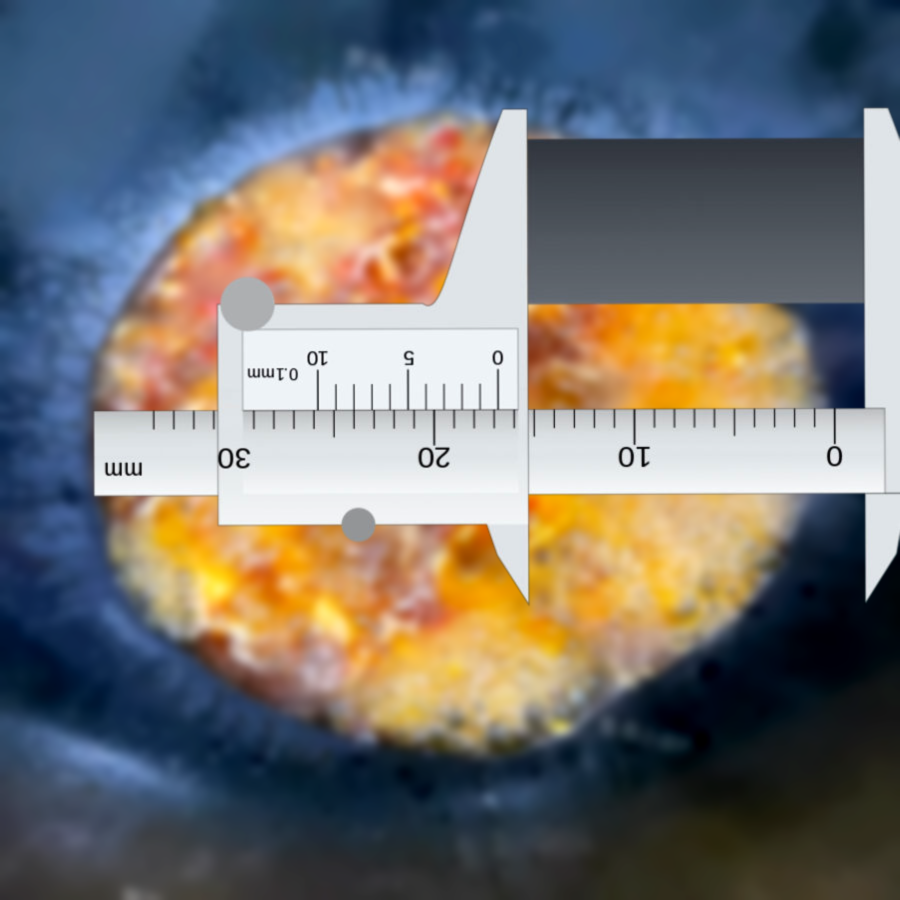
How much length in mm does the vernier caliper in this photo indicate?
16.8 mm
